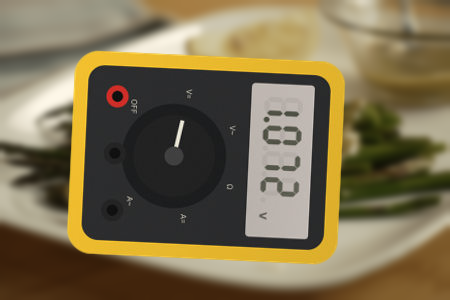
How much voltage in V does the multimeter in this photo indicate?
1.072 V
